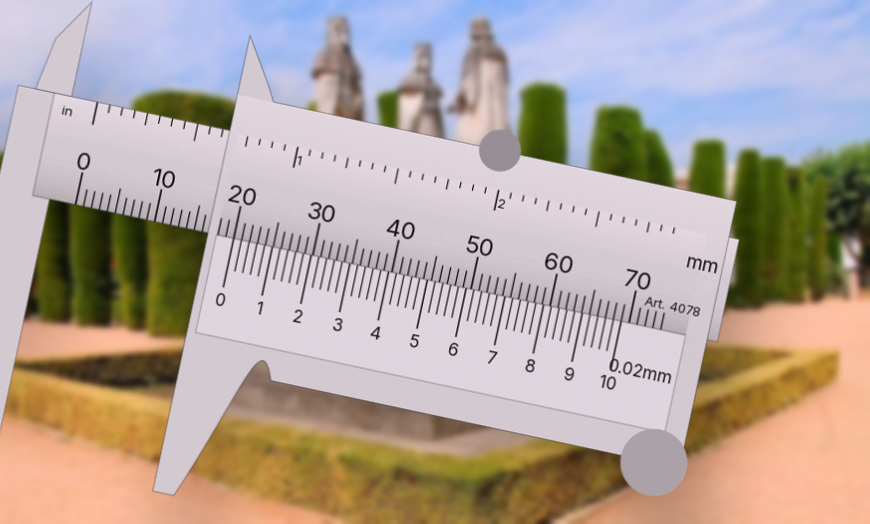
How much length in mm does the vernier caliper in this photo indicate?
20.0 mm
